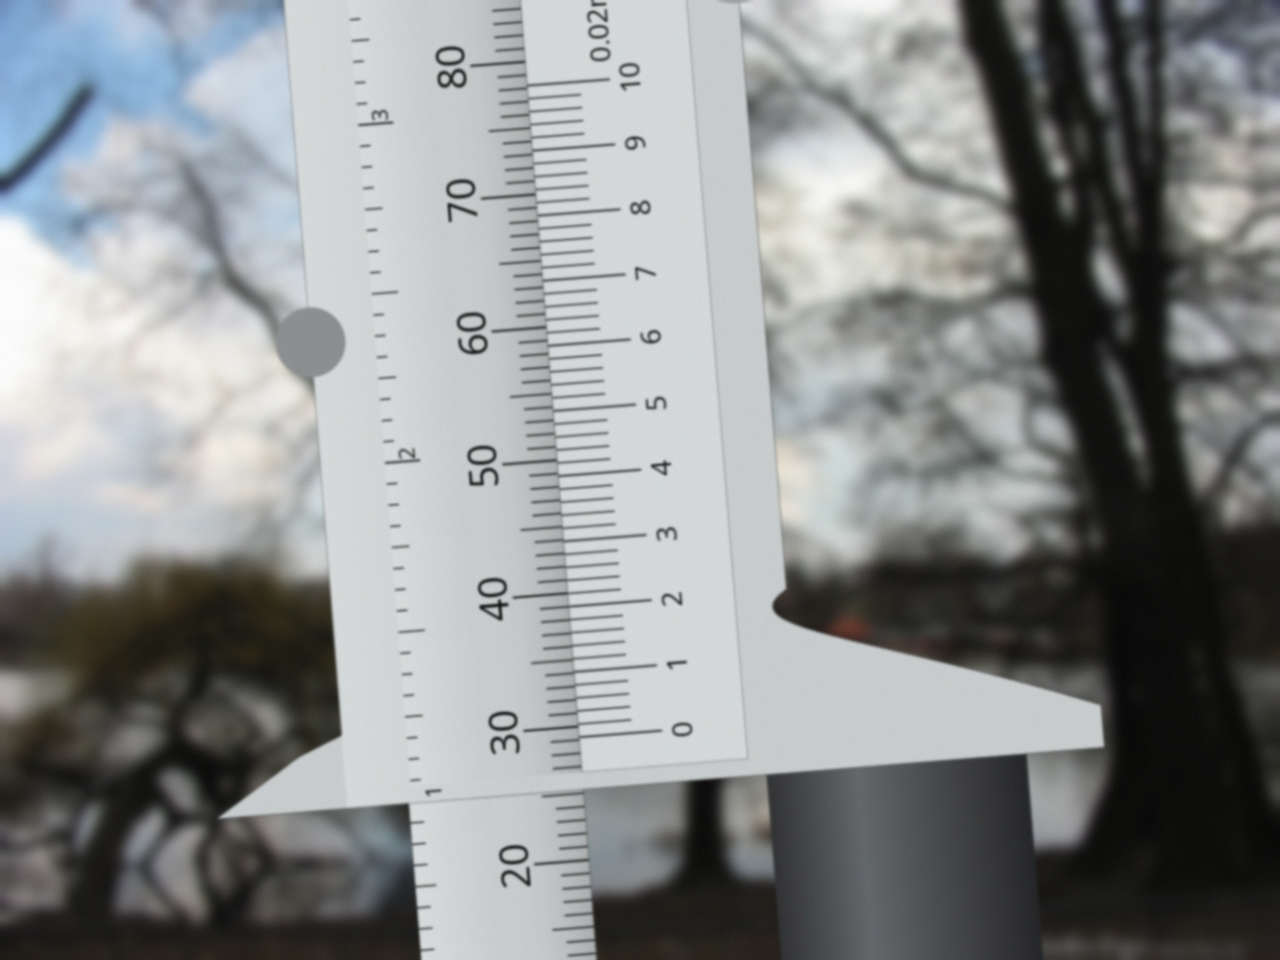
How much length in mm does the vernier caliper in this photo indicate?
29.2 mm
